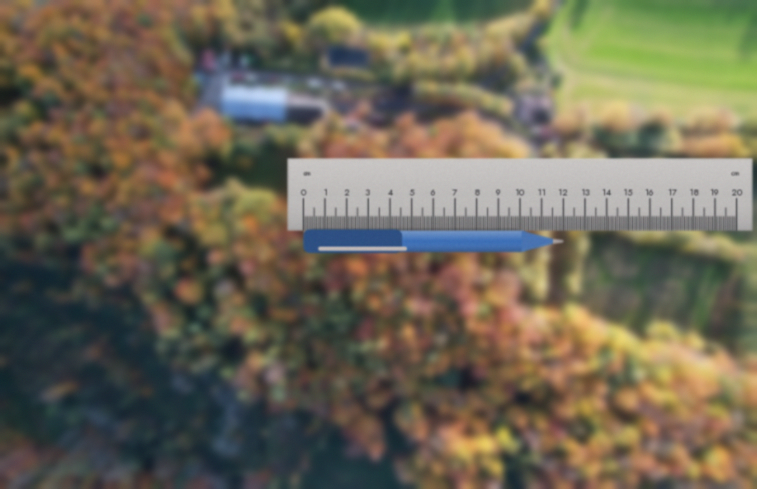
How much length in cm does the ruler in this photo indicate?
12 cm
